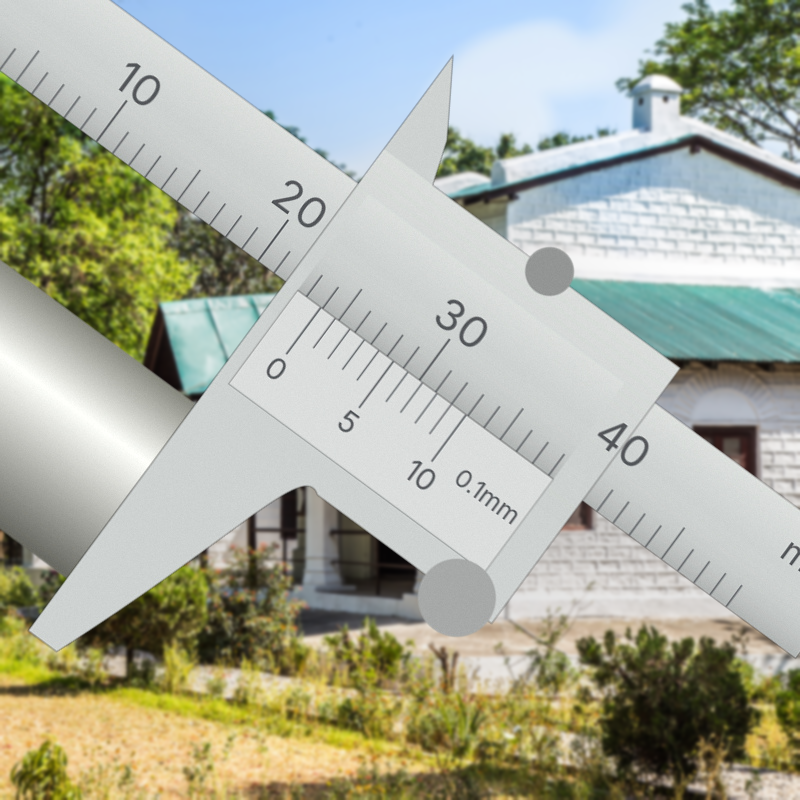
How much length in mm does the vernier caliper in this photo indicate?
23.9 mm
